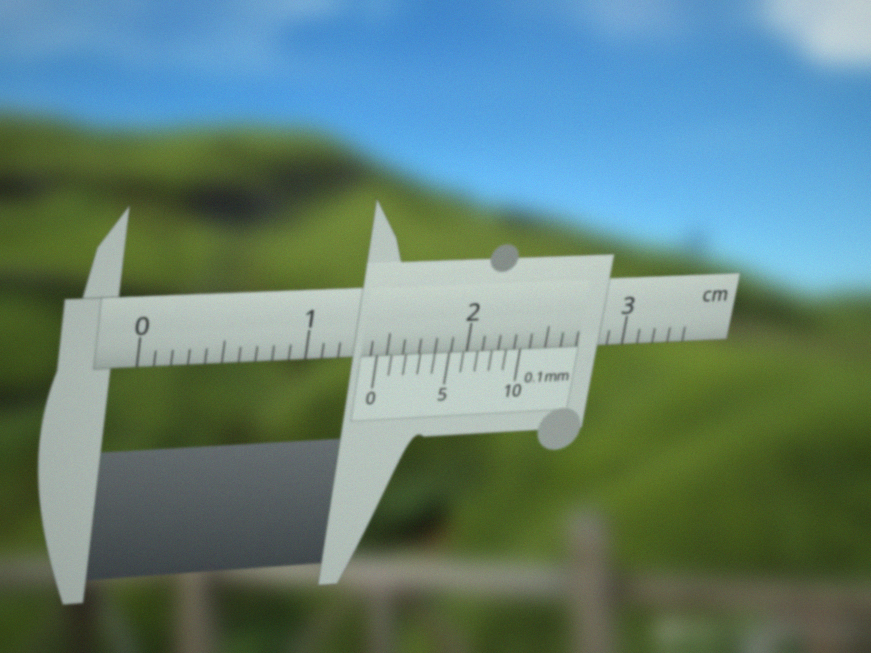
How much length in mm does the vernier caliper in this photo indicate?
14.4 mm
